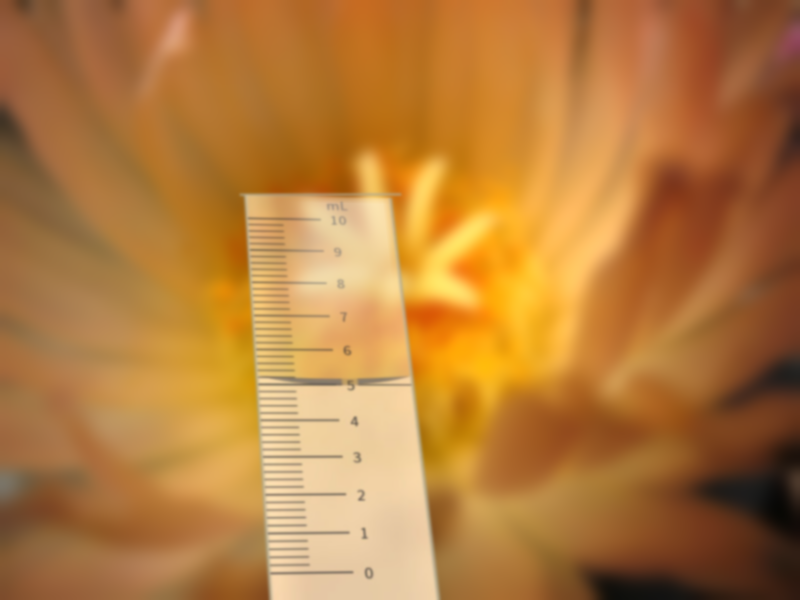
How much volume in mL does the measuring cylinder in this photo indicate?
5 mL
